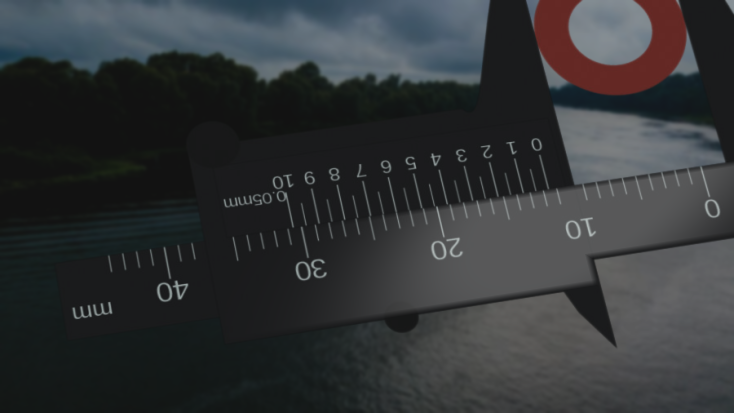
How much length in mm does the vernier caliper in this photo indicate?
11.6 mm
